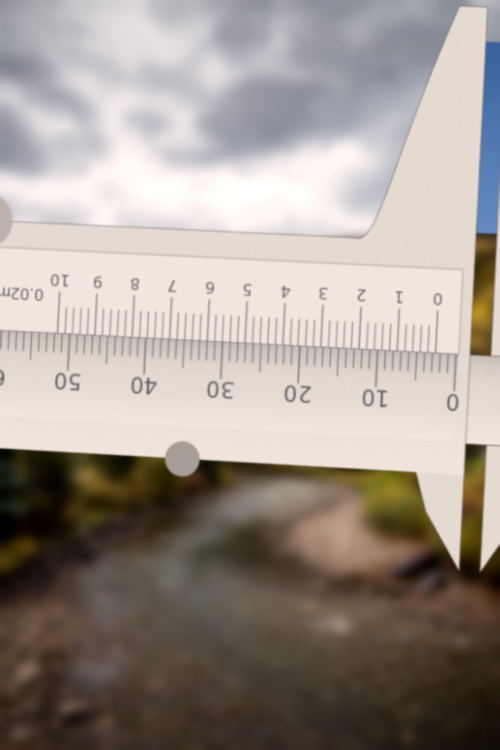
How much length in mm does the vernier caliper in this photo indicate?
2.6 mm
